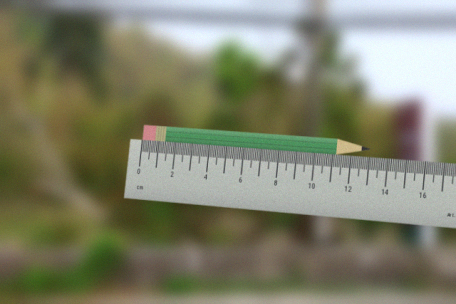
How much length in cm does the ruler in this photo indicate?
13 cm
